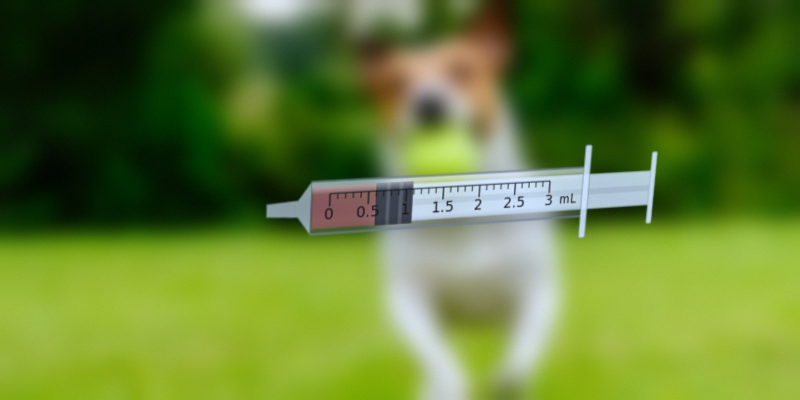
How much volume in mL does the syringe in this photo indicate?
0.6 mL
